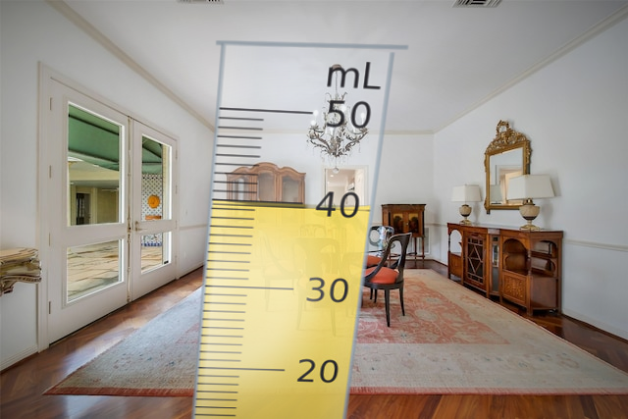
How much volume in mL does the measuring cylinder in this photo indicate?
39.5 mL
